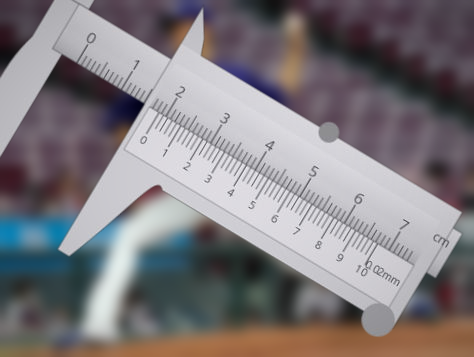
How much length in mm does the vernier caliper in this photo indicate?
18.5 mm
